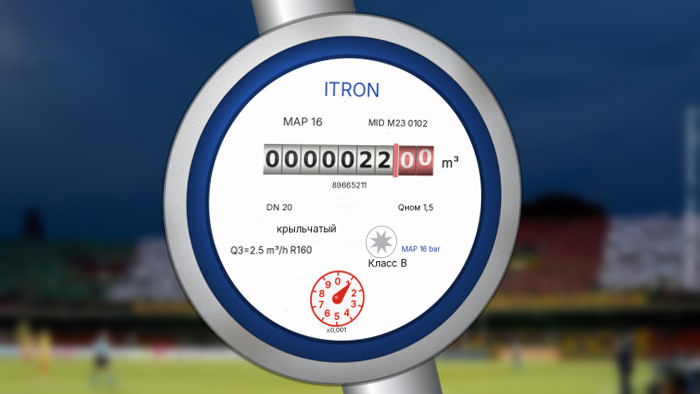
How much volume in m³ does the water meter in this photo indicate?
22.001 m³
